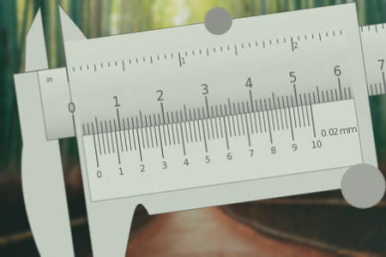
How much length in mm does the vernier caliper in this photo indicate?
4.0 mm
